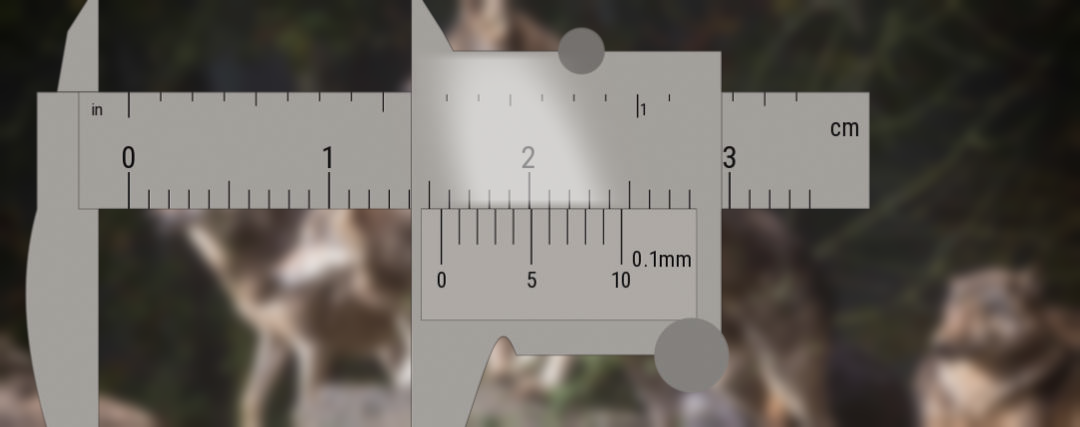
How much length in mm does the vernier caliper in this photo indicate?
15.6 mm
